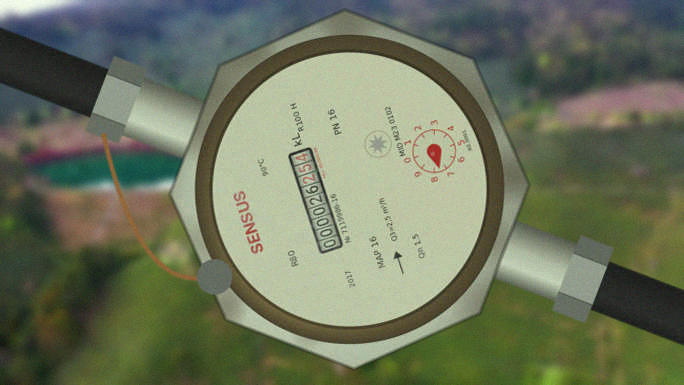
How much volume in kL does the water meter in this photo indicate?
26.2547 kL
